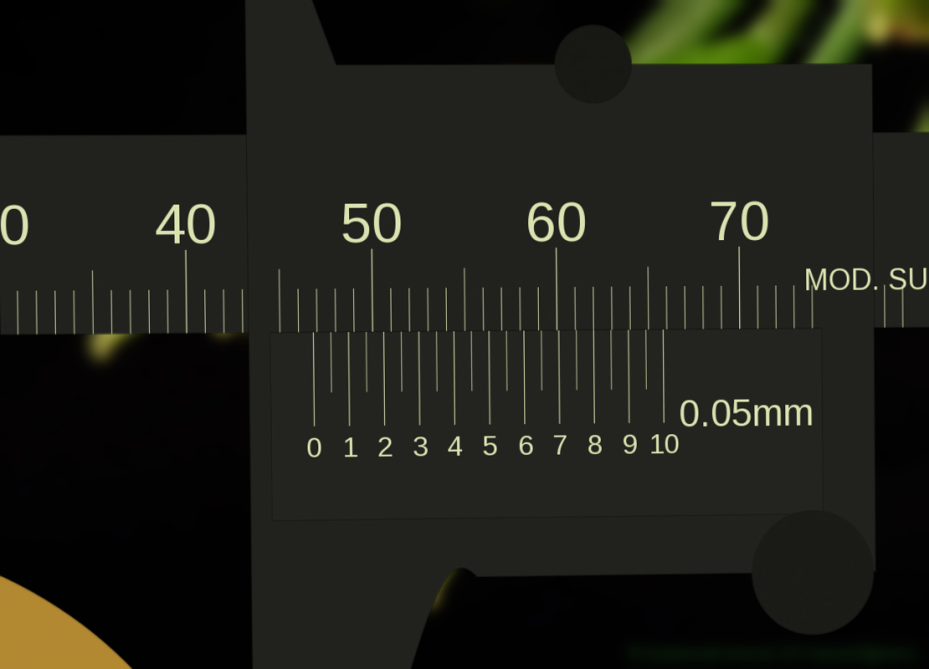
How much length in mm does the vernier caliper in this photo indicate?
46.8 mm
